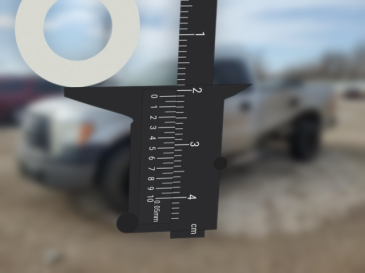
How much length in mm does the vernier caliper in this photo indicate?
21.0 mm
